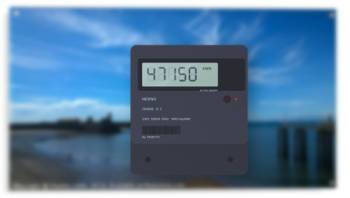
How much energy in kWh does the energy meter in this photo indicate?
47150 kWh
